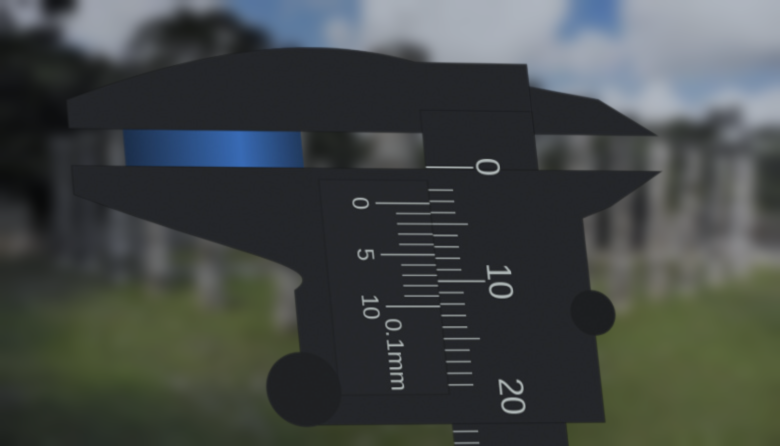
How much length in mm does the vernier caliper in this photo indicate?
3.2 mm
